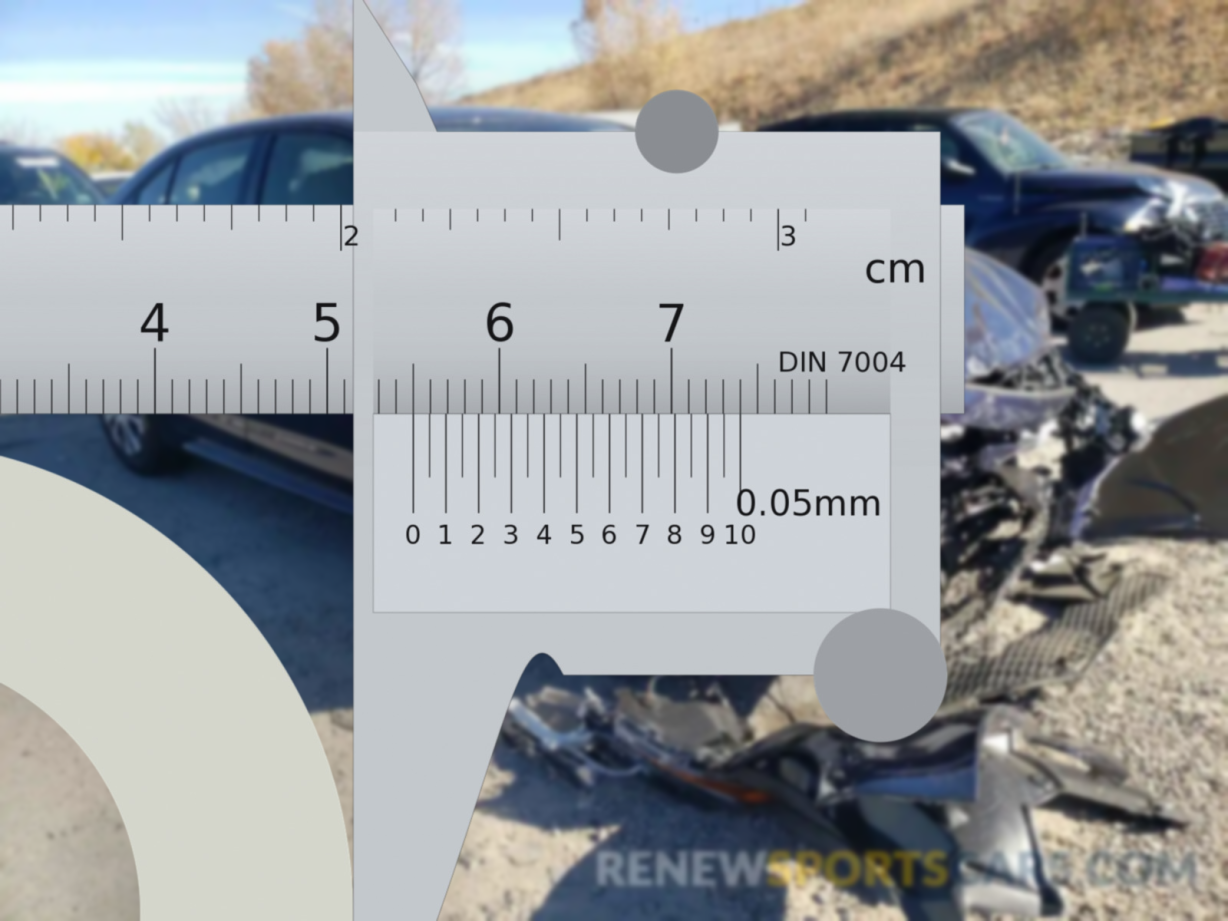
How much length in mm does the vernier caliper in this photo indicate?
55.0 mm
